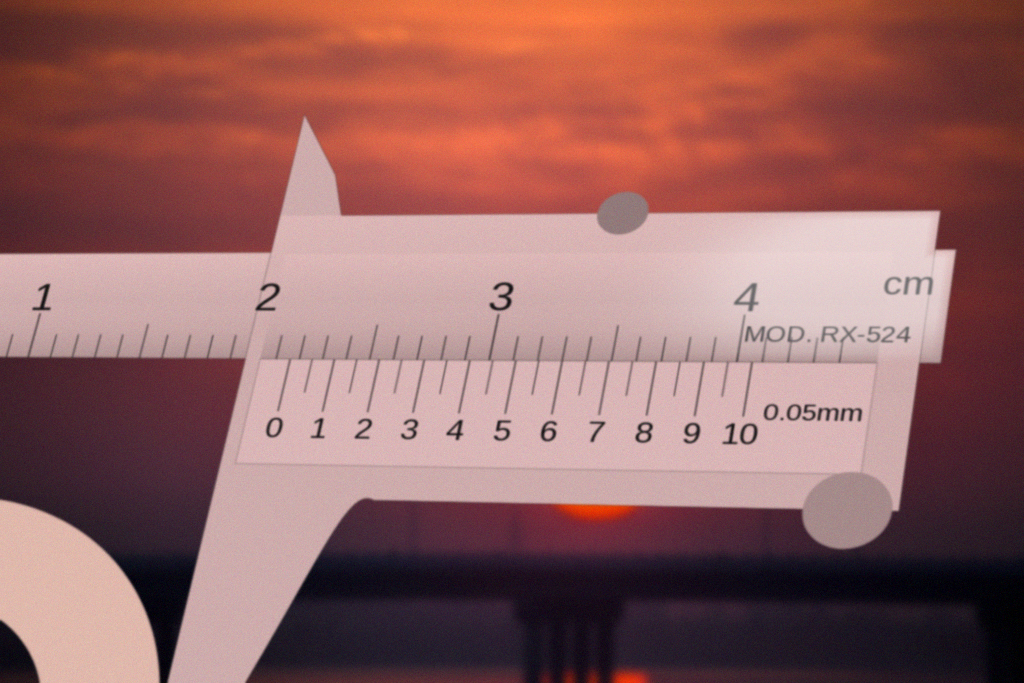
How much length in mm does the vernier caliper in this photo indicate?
21.6 mm
